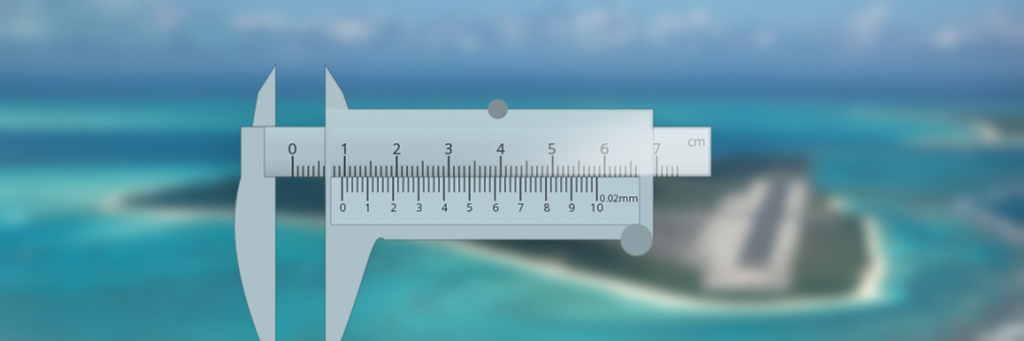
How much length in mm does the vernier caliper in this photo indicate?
9.5 mm
